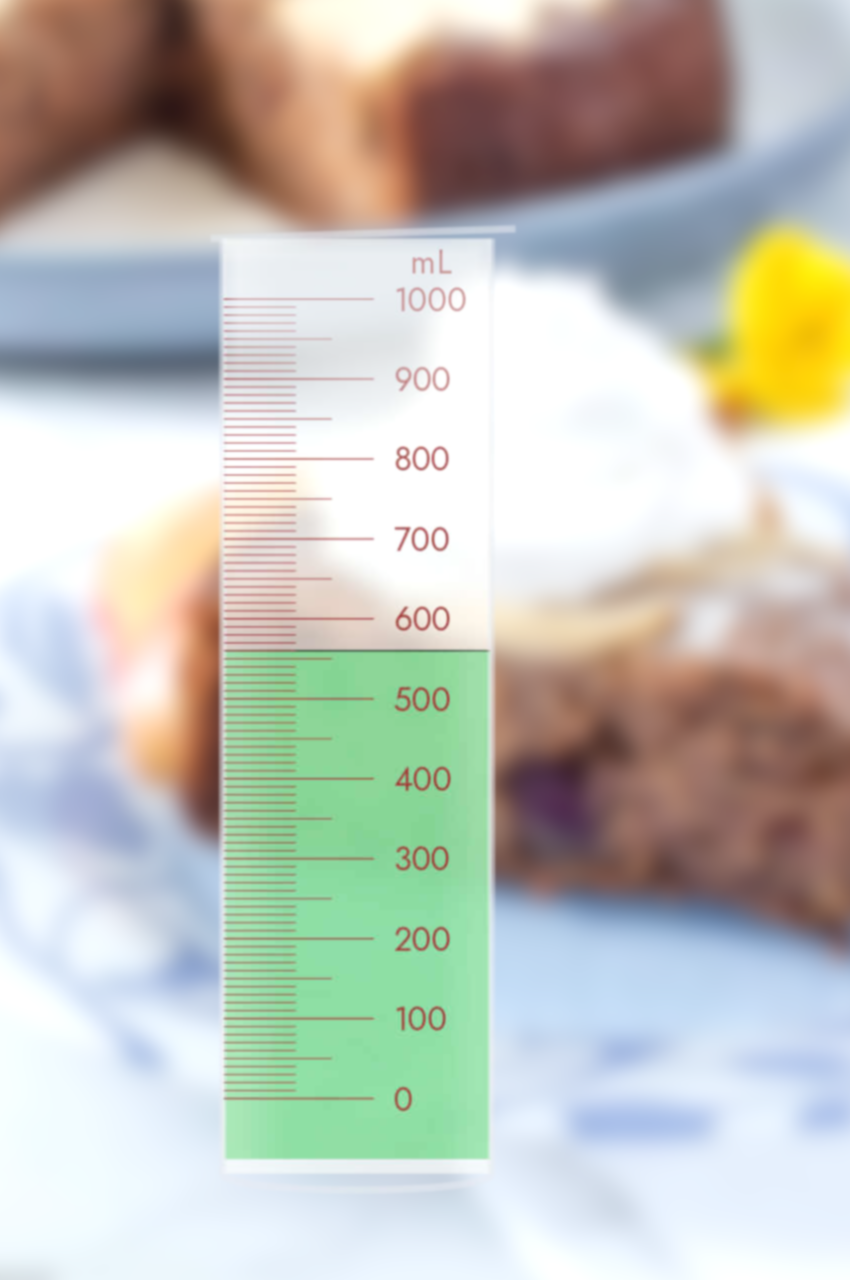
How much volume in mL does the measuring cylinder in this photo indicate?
560 mL
